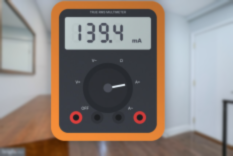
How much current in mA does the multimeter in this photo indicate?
139.4 mA
